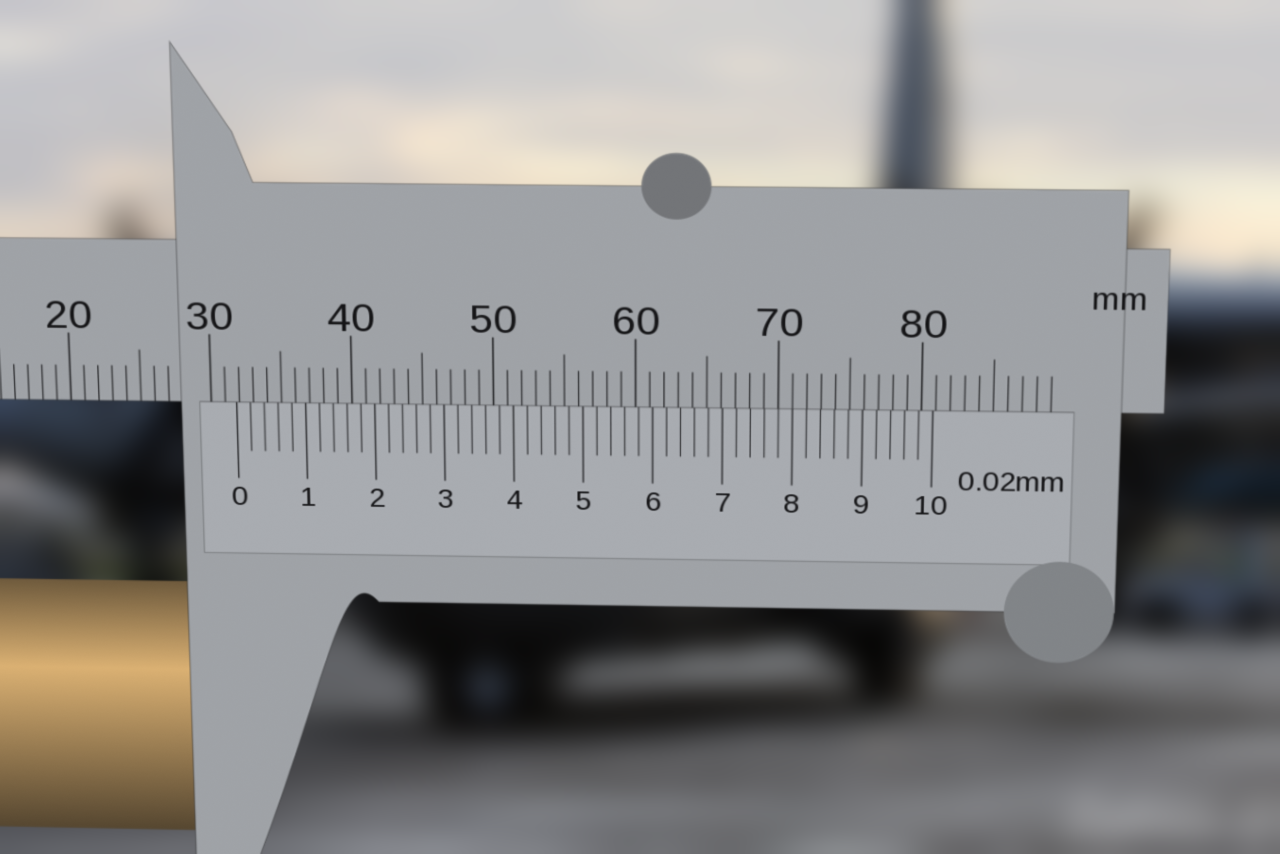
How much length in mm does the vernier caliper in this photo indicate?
31.8 mm
